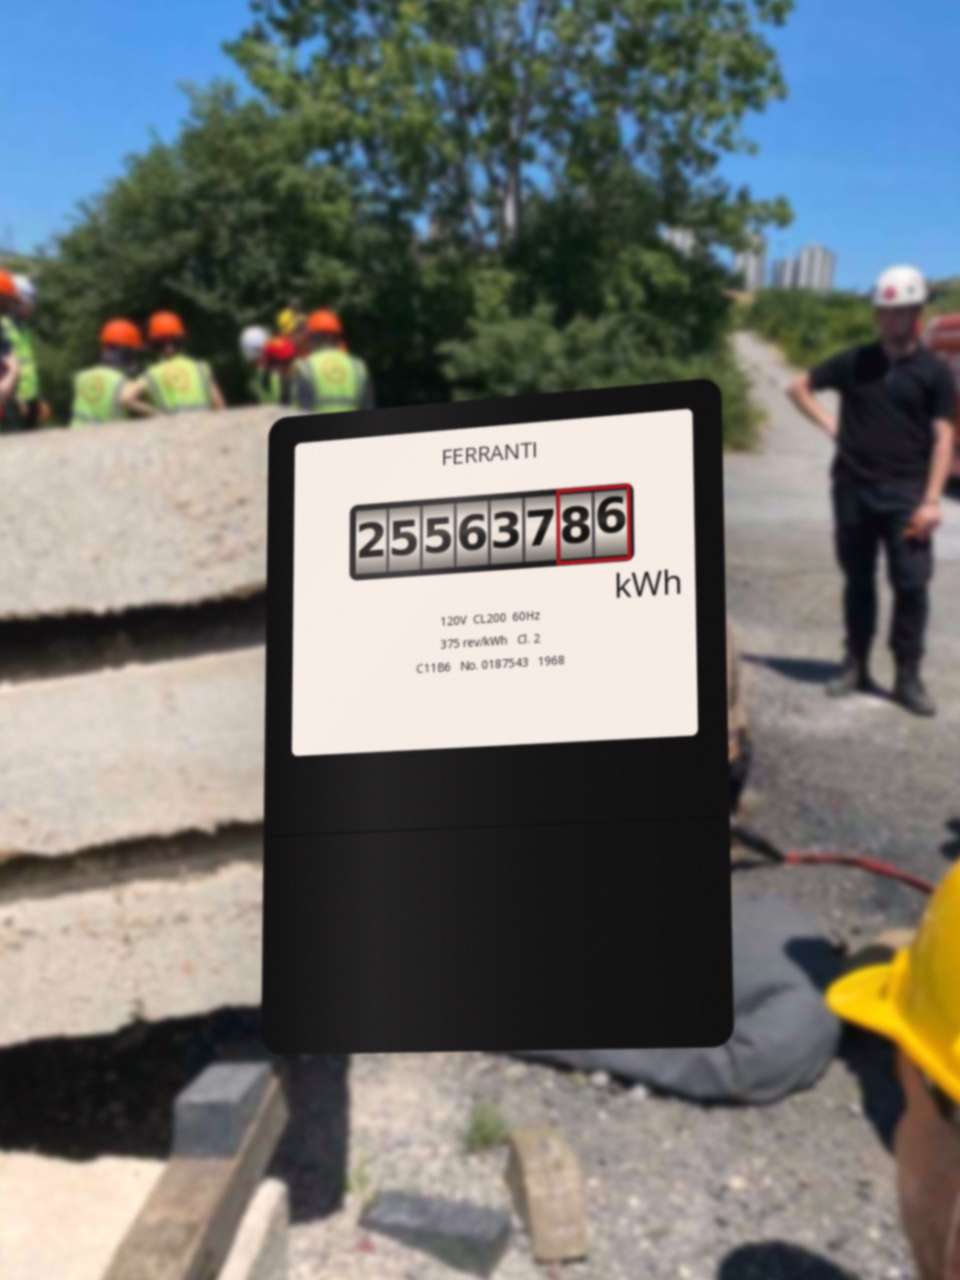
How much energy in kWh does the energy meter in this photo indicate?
255637.86 kWh
